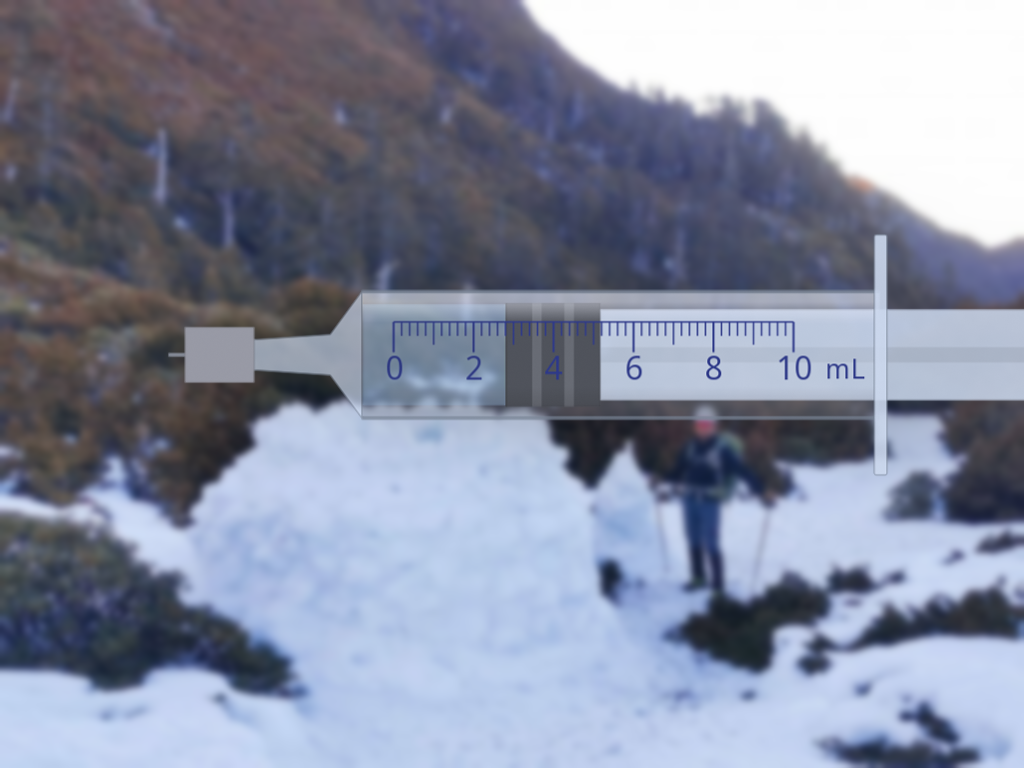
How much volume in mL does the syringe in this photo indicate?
2.8 mL
